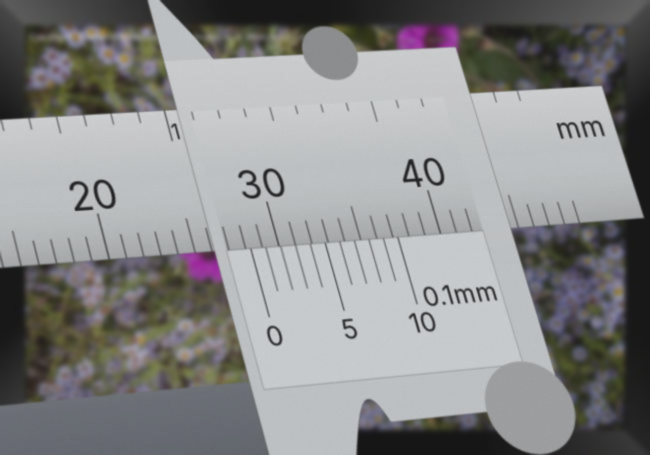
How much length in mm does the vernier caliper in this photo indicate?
28.3 mm
